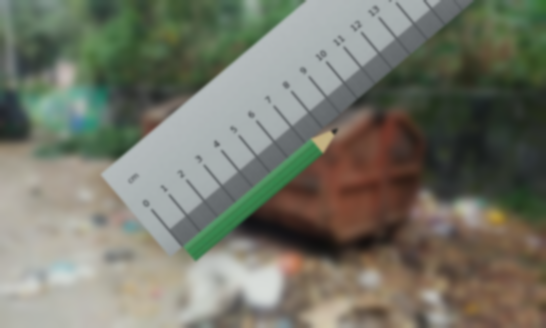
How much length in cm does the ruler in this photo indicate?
8.5 cm
